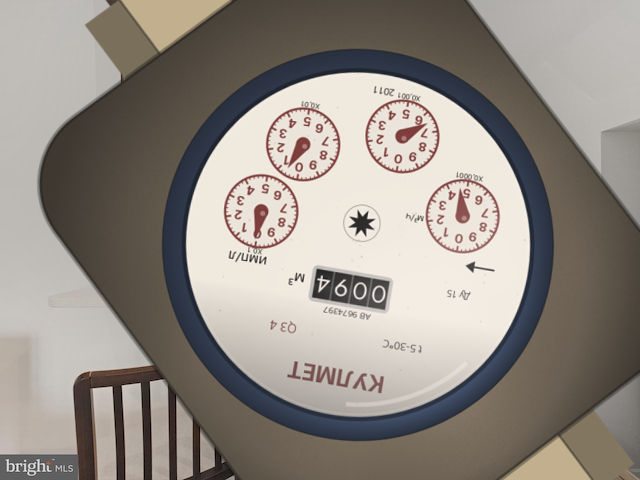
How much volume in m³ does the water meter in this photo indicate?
94.0064 m³
